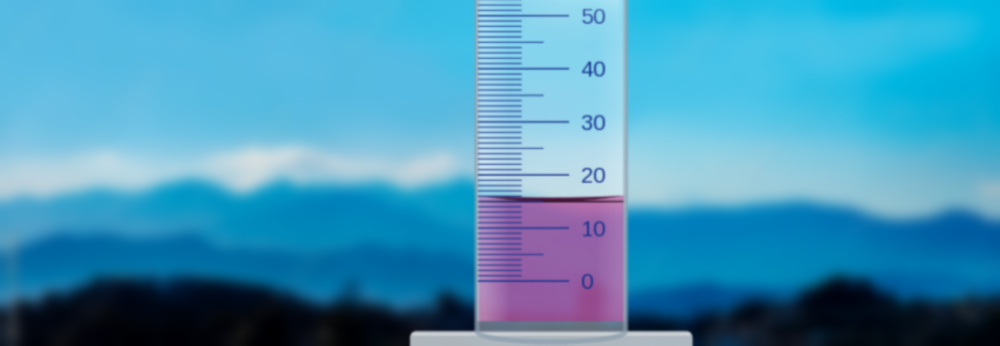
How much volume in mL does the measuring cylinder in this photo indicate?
15 mL
